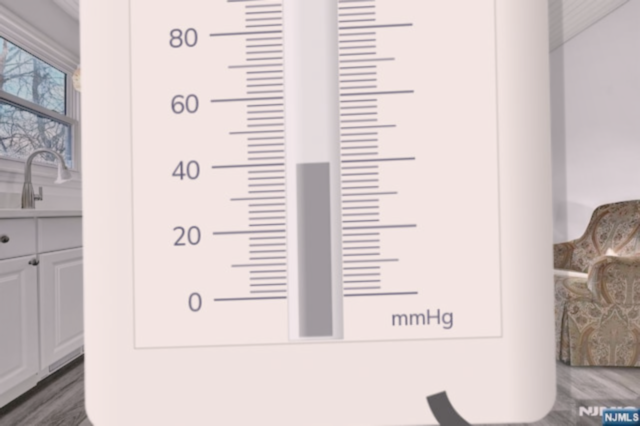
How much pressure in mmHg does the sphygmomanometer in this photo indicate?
40 mmHg
